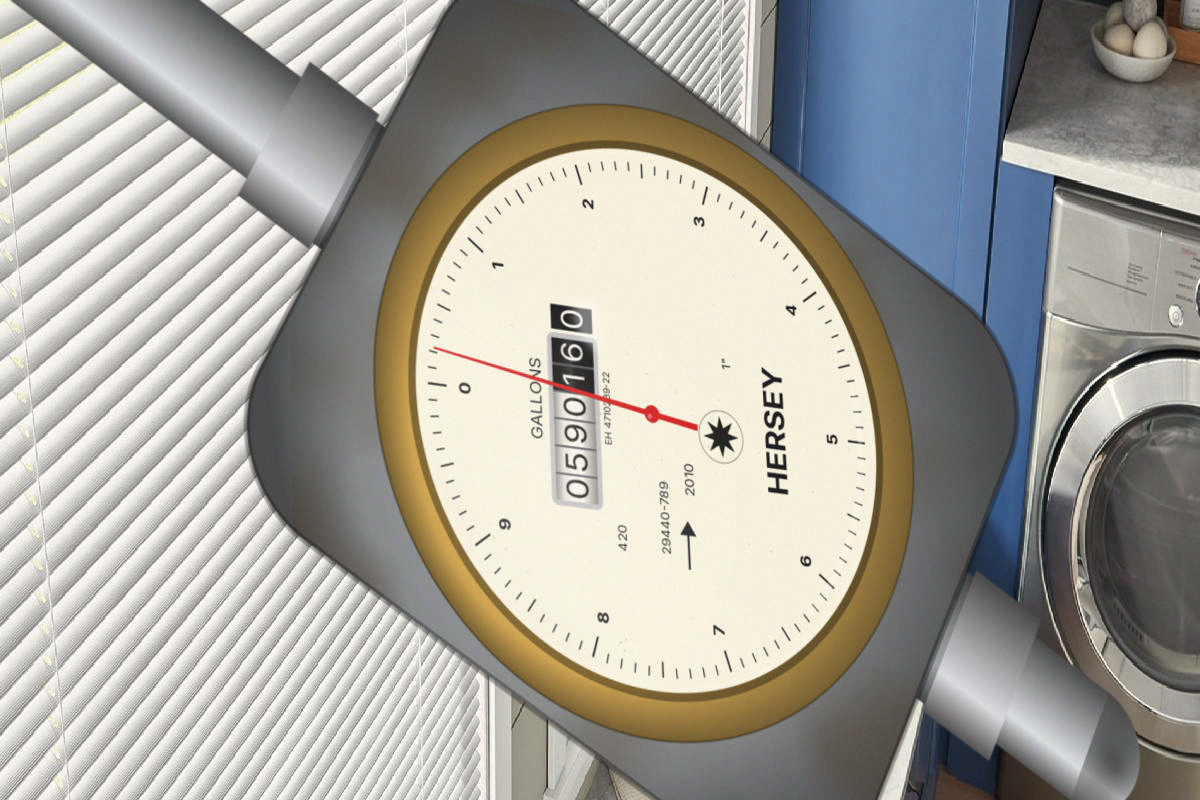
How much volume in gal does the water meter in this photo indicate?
590160.2 gal
